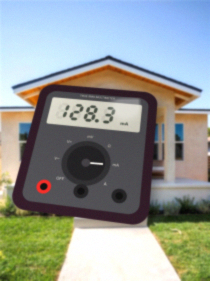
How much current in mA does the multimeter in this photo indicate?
128.3 mA
